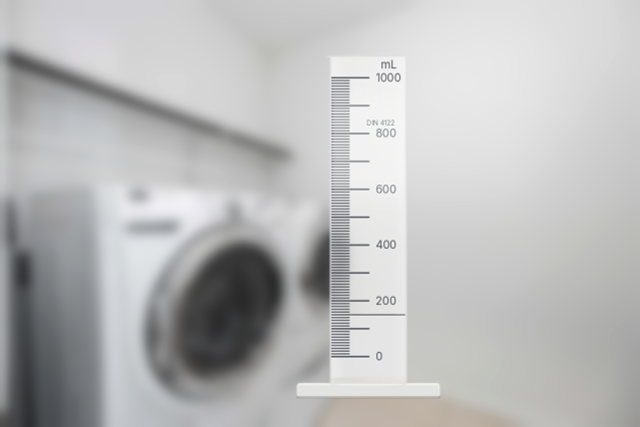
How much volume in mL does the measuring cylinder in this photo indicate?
150 mL
